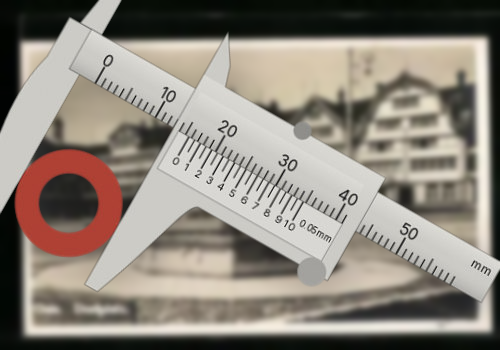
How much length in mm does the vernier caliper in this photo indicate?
15.6 mm
